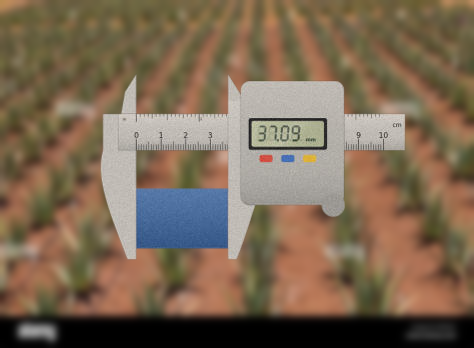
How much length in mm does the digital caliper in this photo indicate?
37.09 mm
